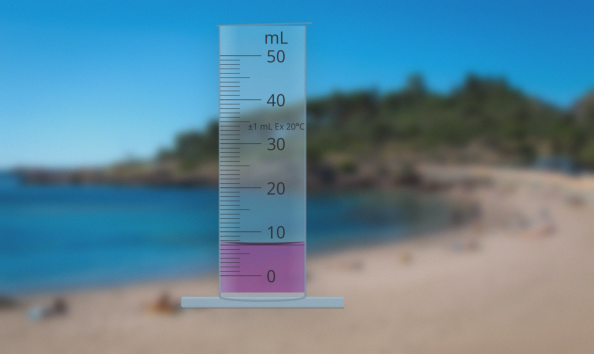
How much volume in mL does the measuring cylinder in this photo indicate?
7 mL
